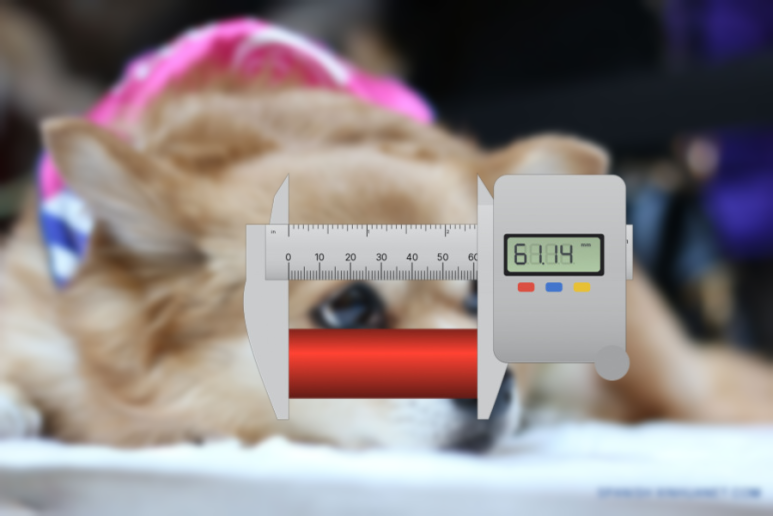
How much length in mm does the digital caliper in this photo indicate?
61.14 mm
